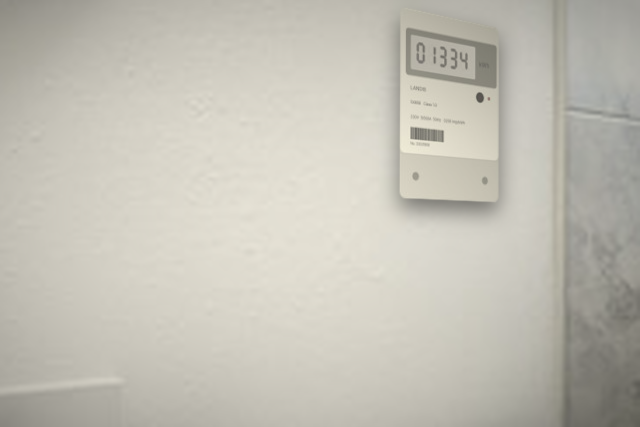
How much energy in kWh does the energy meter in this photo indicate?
1334 kWh
